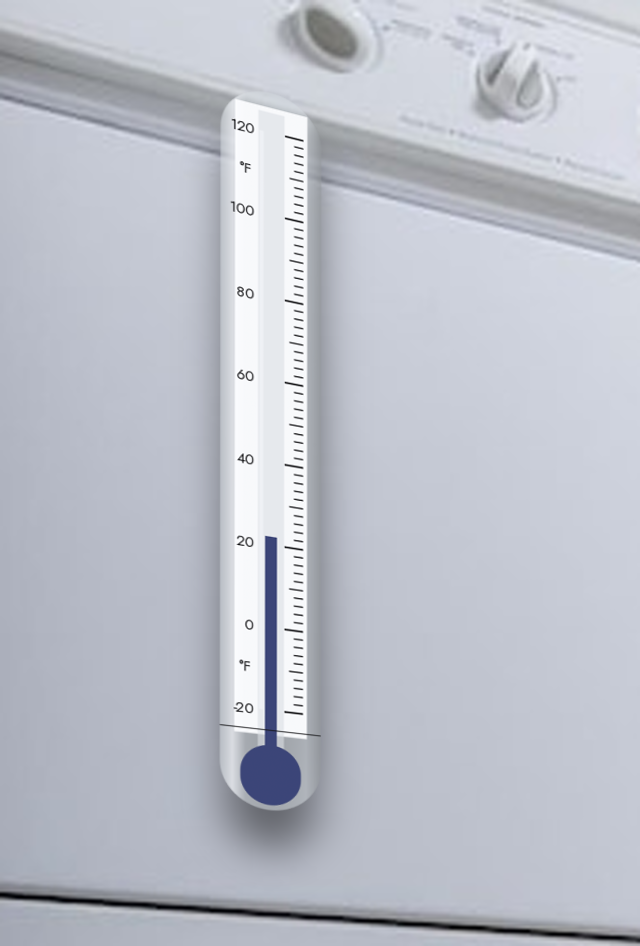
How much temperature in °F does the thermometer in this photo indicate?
22 °F
